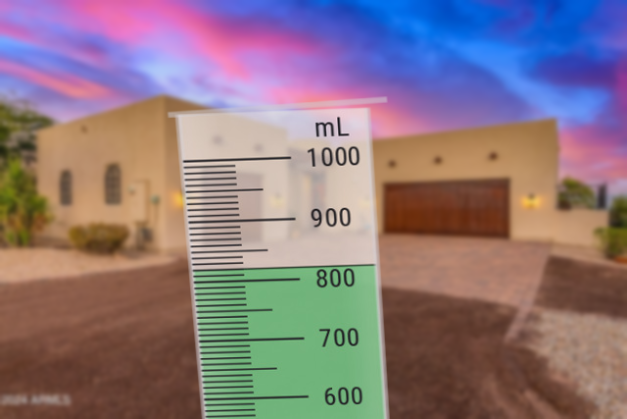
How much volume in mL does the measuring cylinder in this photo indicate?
820 mL
